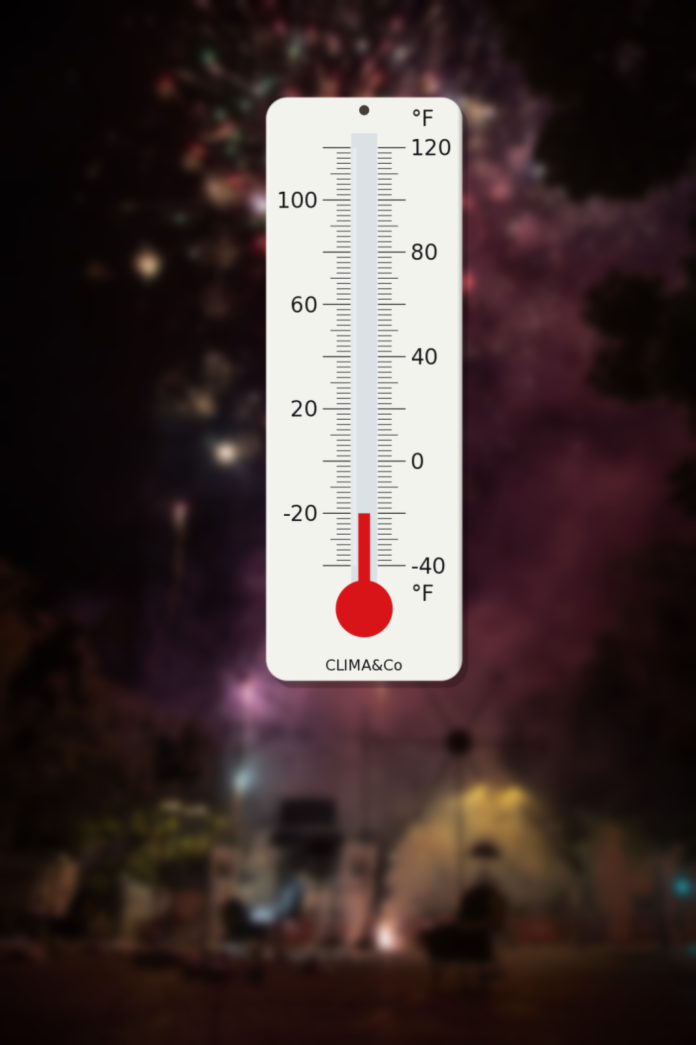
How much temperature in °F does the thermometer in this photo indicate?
-20 °F
